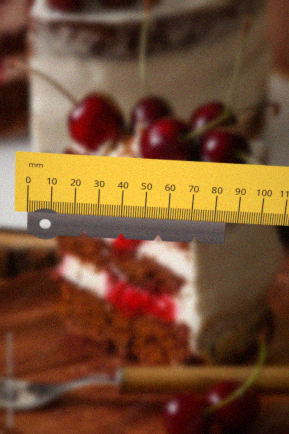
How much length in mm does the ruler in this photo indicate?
85 mm
